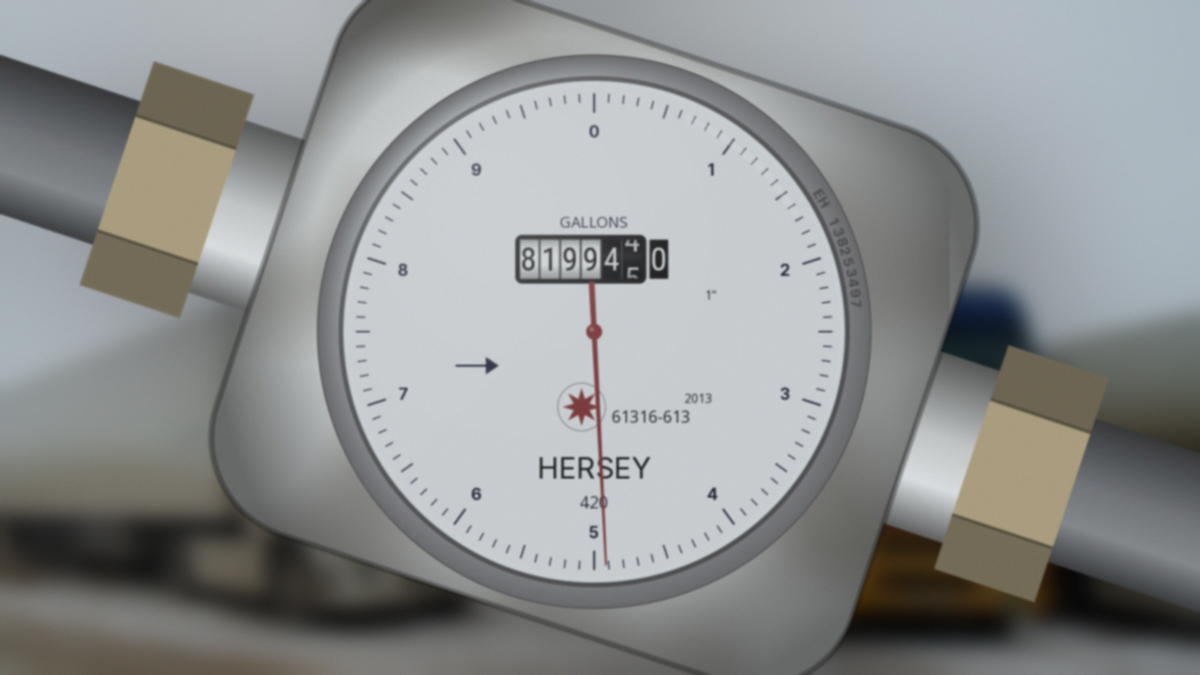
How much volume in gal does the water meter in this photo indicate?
8199444.9 gal
